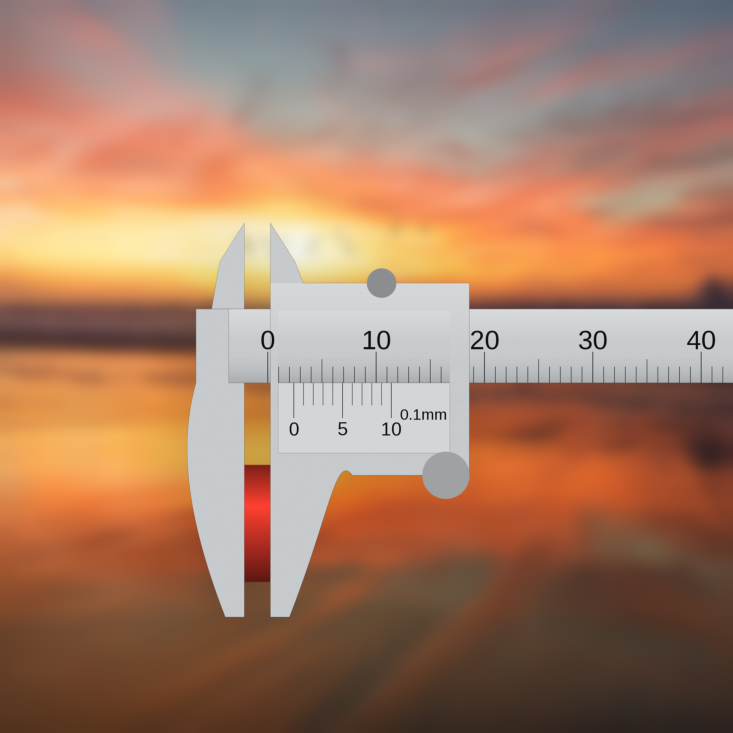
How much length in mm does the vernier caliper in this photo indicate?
2.4 mm
